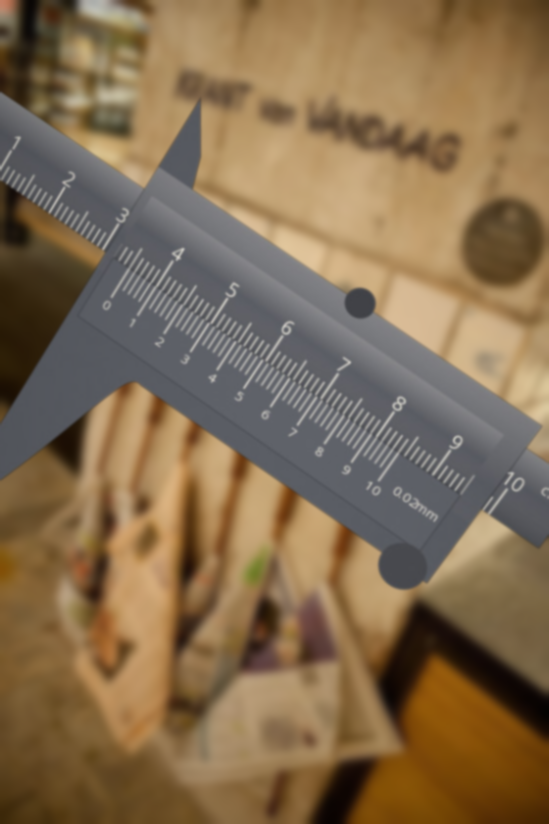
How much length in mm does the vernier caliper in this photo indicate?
35.0 mm
